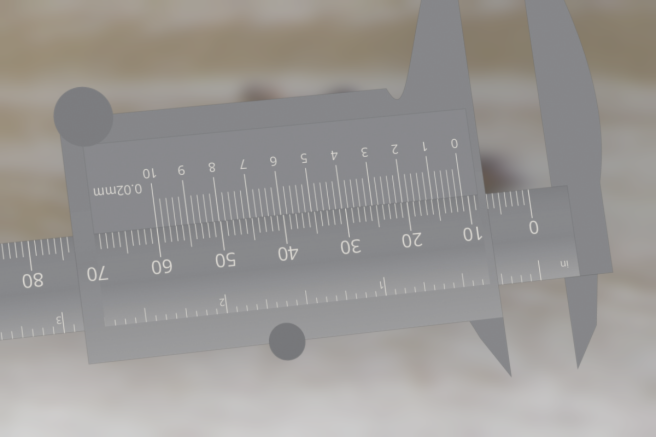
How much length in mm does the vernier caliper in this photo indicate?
11.0 mm
